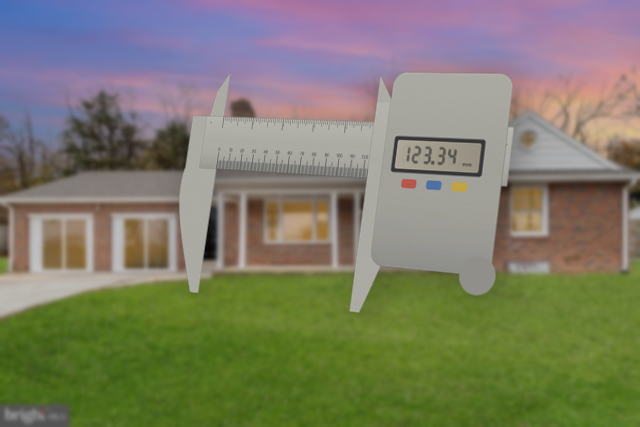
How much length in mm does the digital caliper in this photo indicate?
123.34 mm
